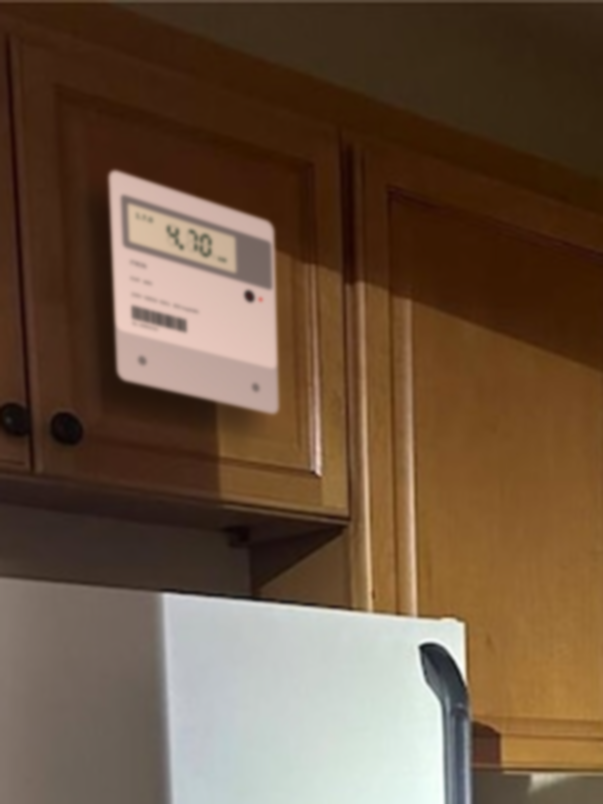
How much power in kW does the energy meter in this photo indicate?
4.70 kW
